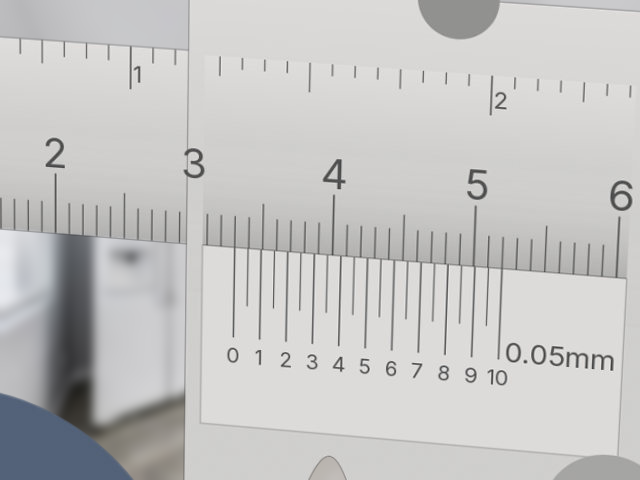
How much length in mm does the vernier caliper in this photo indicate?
33.0 mm
